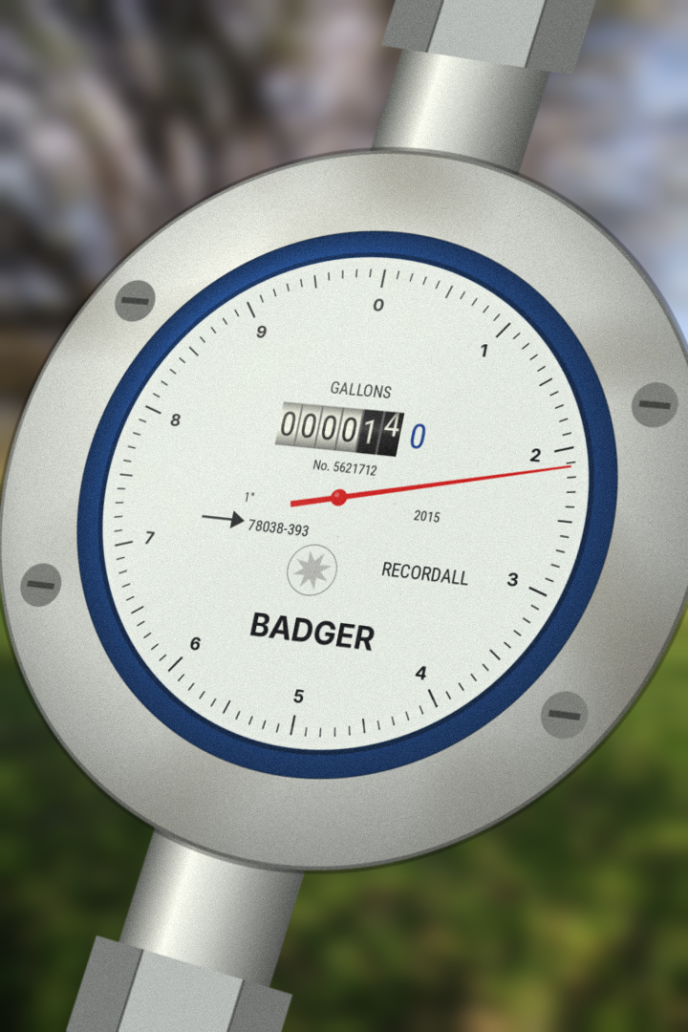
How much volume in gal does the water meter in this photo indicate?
142.1 gal
